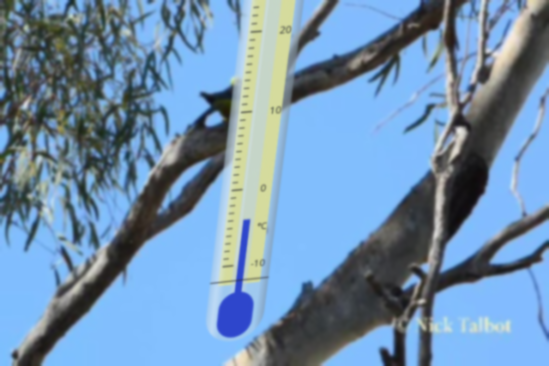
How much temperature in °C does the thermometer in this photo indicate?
-4 °C
